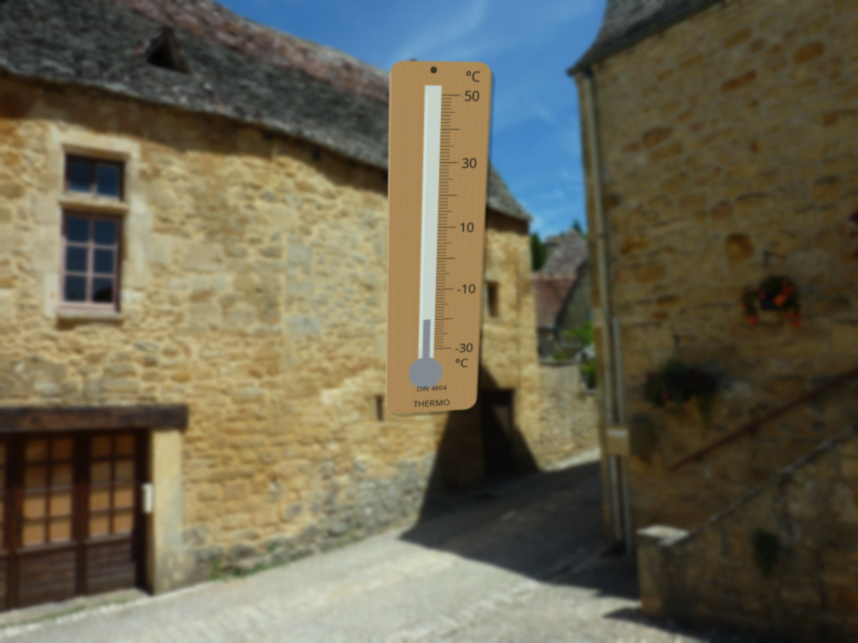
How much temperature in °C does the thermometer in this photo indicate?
-20 °C
